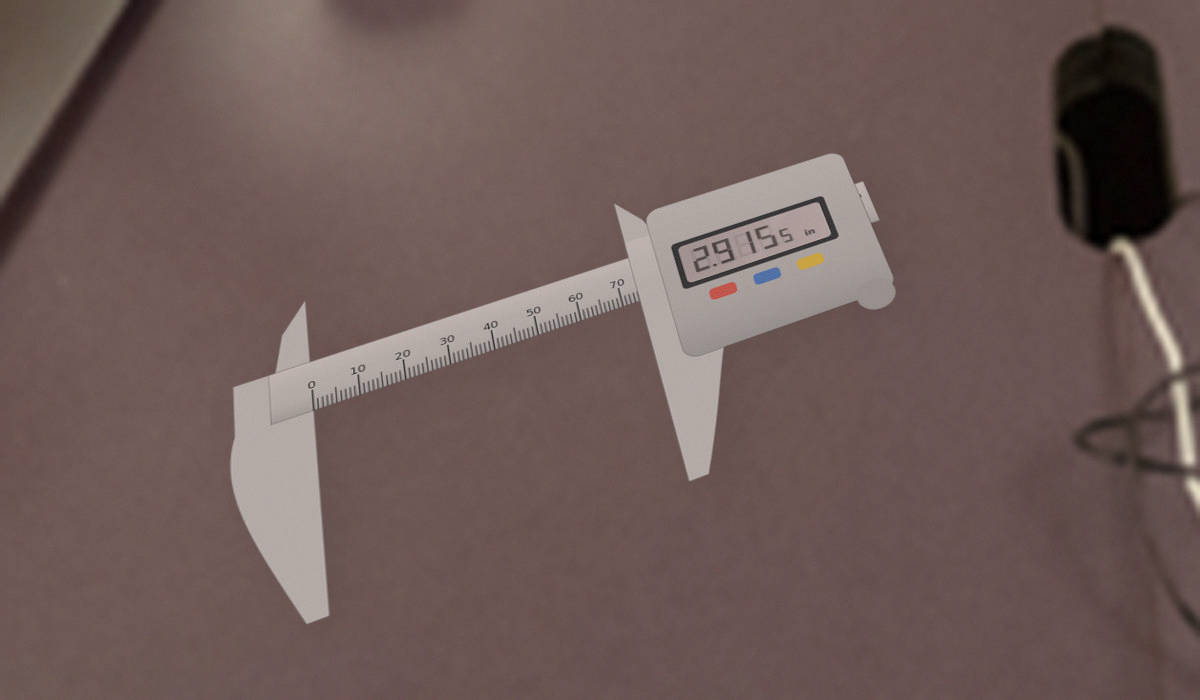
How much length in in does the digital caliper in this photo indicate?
2.9155 in
